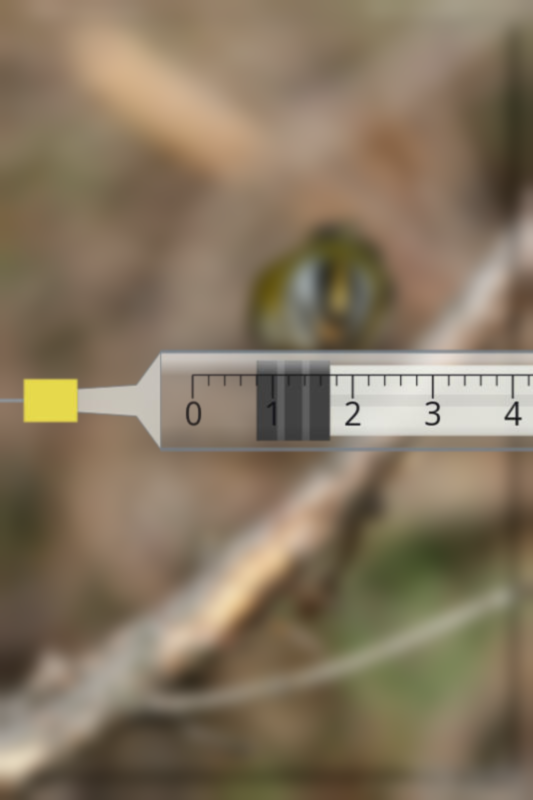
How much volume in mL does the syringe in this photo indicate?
0.8 mL
